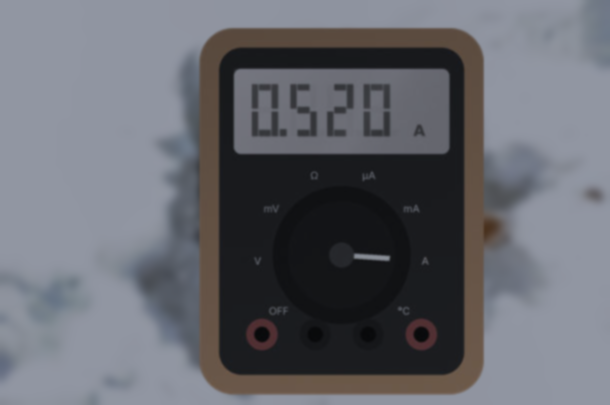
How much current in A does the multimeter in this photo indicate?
0.520 A
